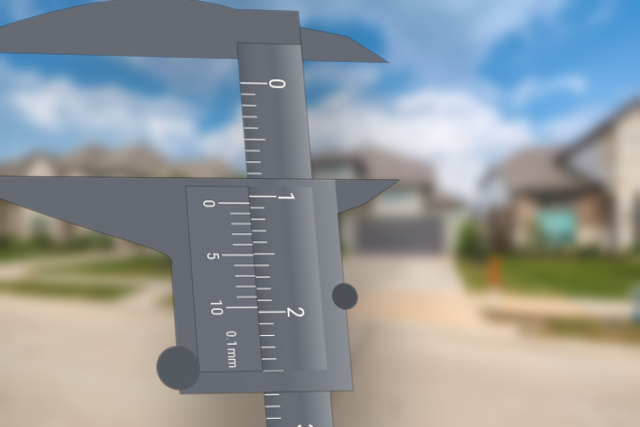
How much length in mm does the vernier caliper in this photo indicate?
10.6 mm
